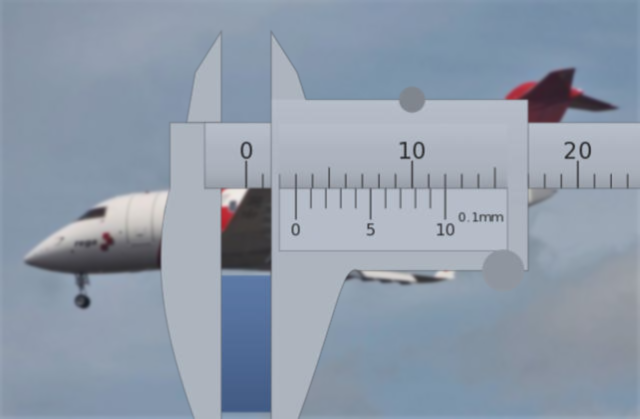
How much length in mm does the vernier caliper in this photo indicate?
3.0 mm
